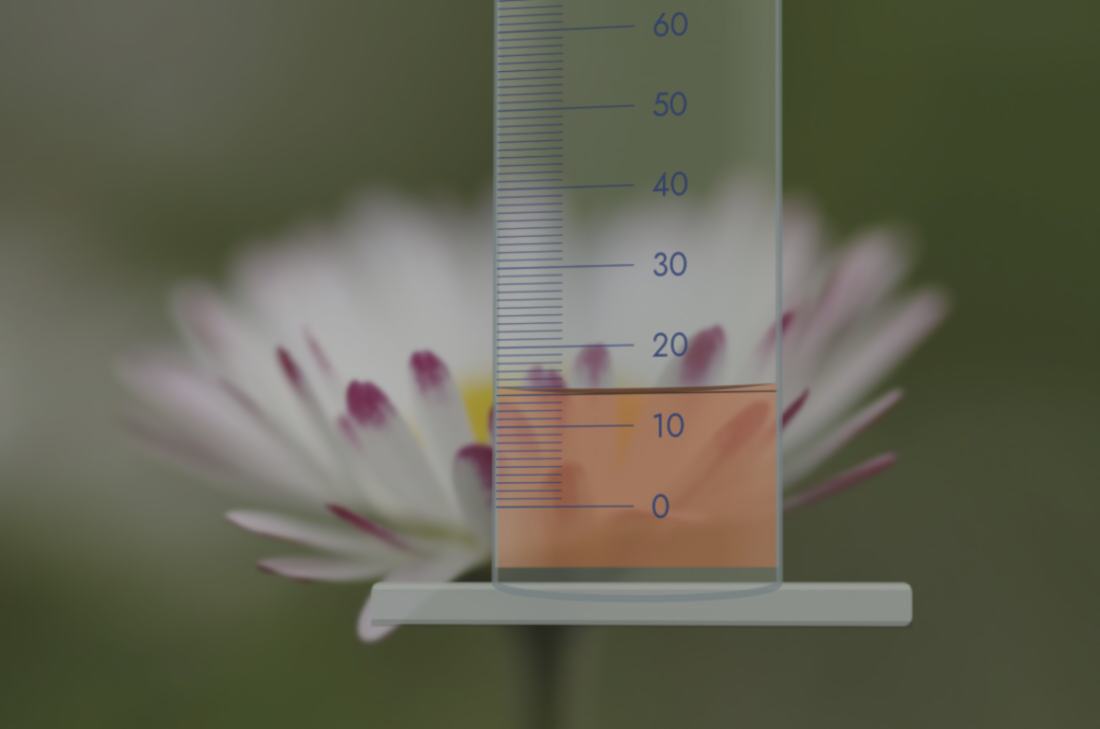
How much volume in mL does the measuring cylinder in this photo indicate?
14 mL
